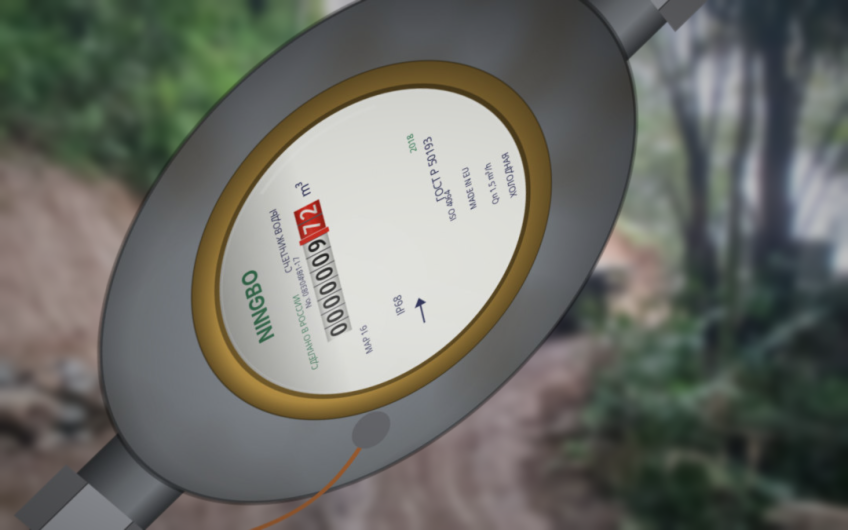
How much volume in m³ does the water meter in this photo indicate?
9.72 m³
